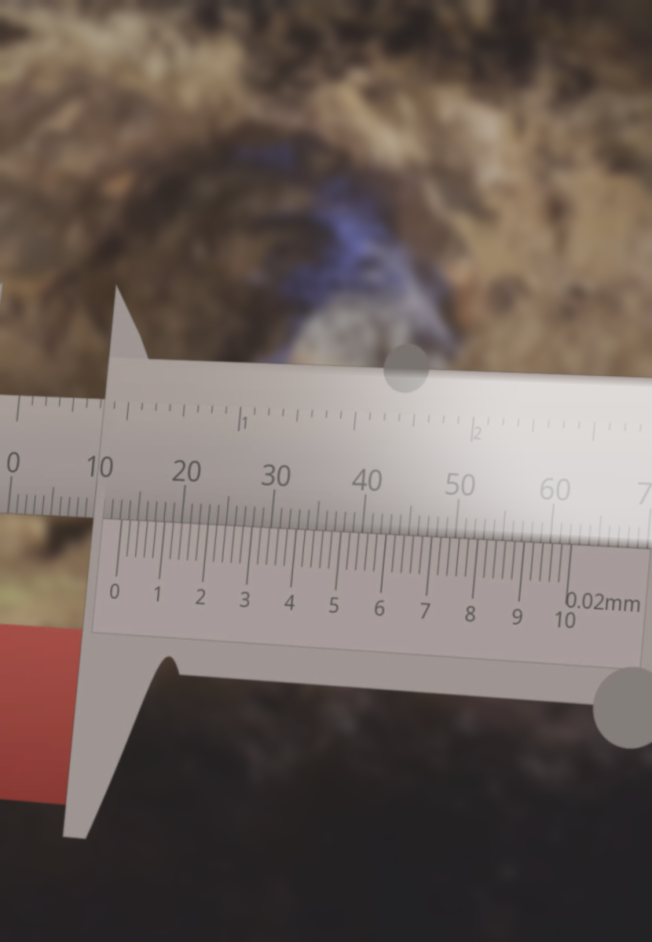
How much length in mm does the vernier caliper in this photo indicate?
13.2 mm
